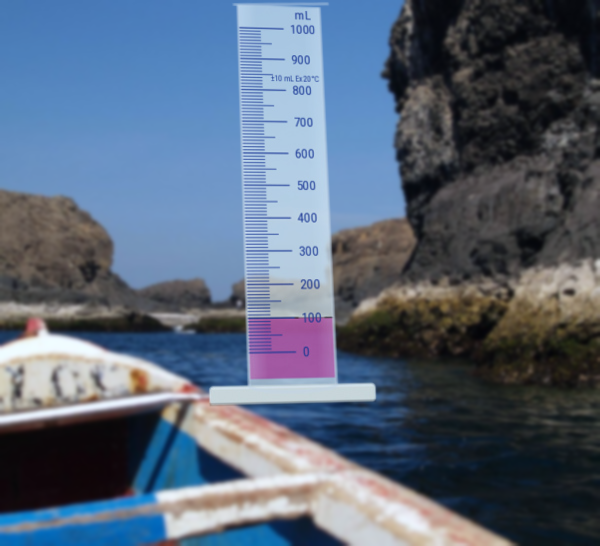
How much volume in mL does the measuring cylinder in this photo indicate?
100 mL
